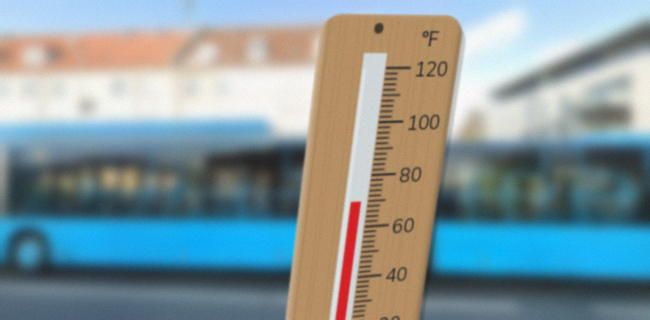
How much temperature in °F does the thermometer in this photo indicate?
70 °F
